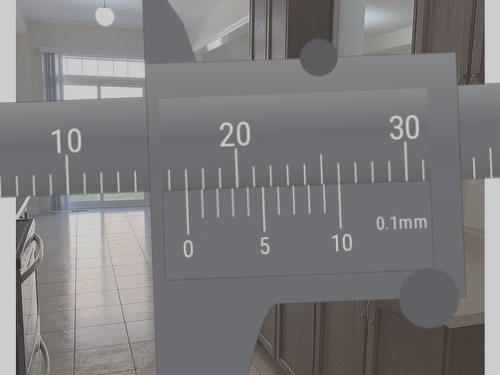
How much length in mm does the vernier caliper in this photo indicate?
17.0 mm
